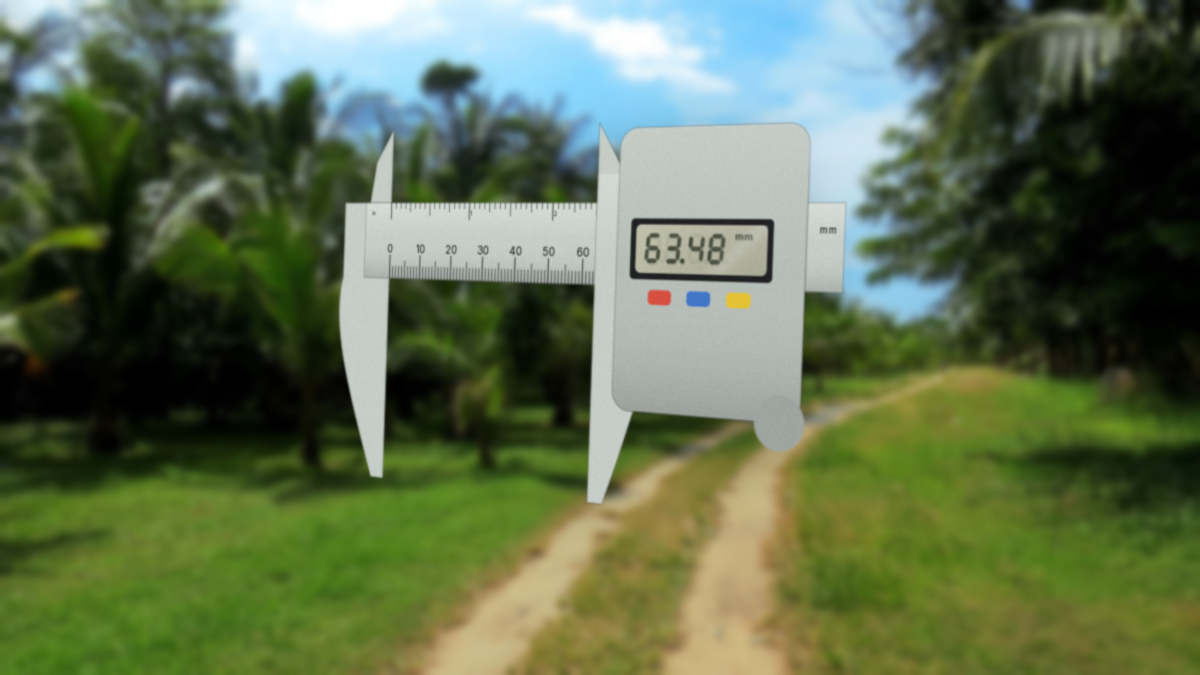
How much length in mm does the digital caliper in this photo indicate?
63.48 mm
